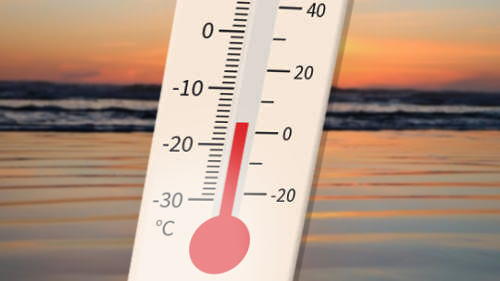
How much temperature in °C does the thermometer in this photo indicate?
-16 °C
